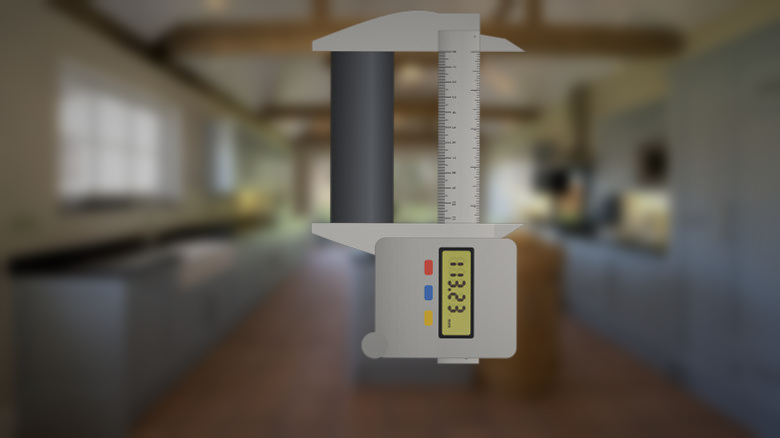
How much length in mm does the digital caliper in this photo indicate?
113.23 mm
